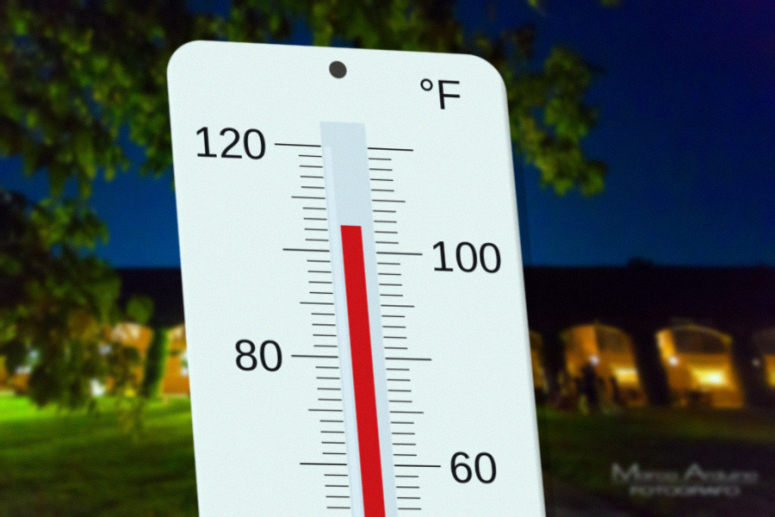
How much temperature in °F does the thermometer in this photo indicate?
105 °F
